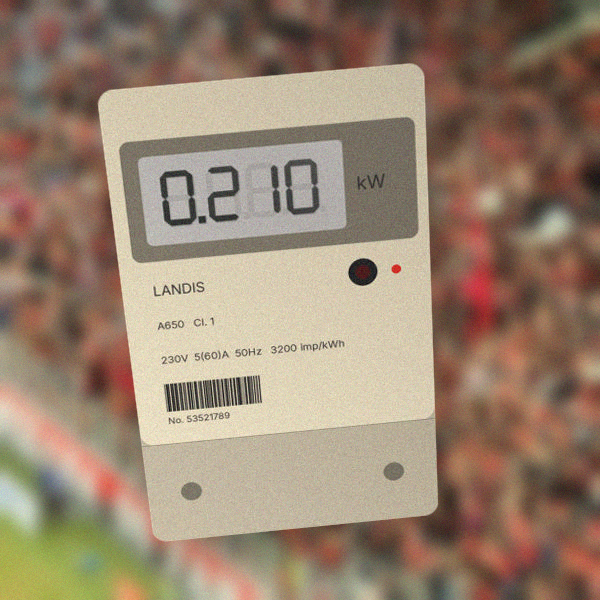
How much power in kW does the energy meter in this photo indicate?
0.210 kW
